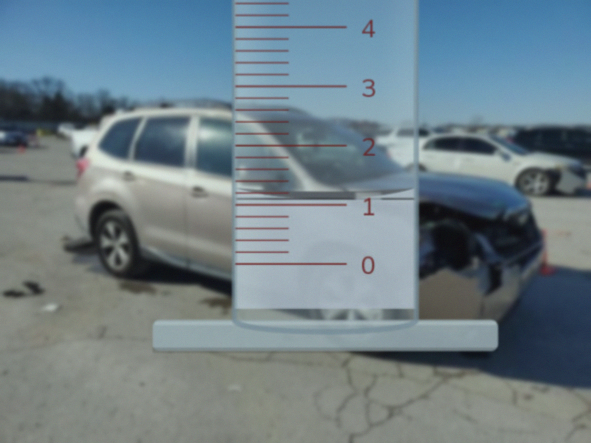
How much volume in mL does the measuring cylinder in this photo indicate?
1.1 mL
